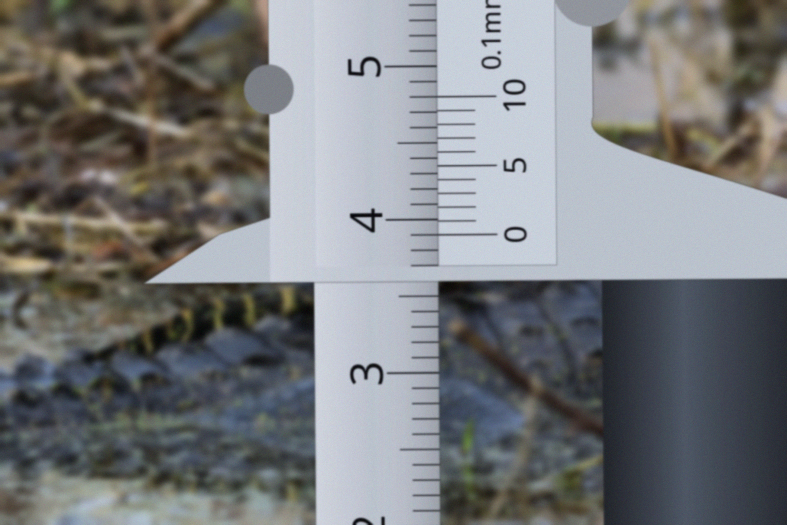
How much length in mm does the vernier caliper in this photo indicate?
39.0 mm
